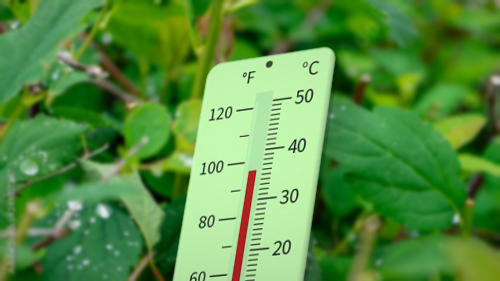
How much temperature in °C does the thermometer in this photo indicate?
36 °C
